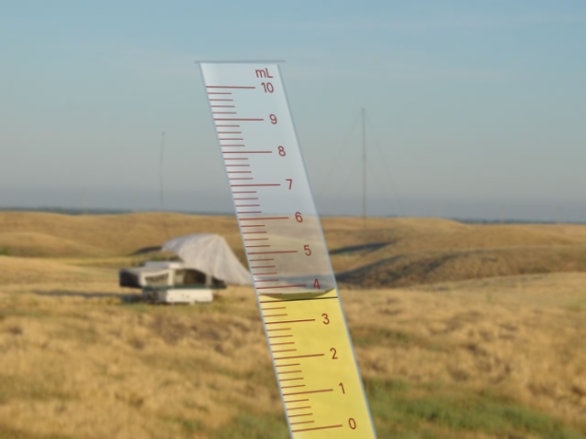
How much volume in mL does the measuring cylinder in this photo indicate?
3.6 mL
